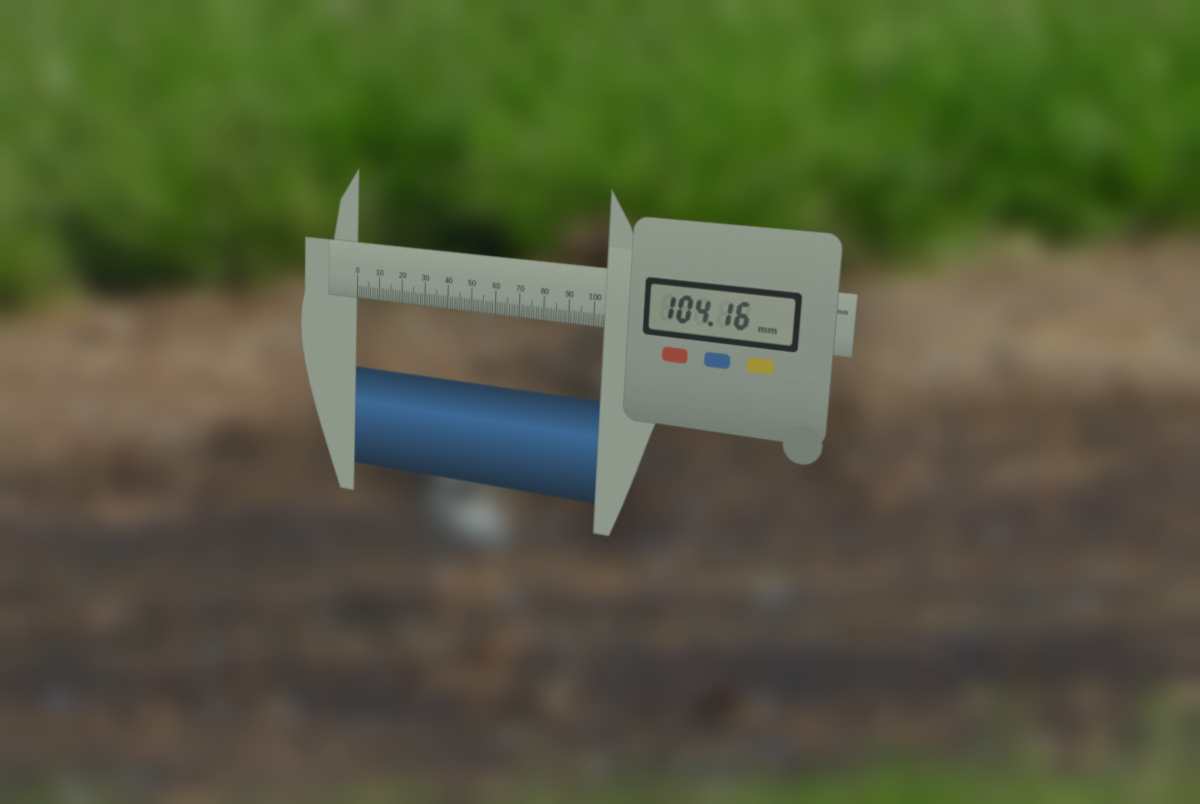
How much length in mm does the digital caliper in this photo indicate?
104.16 mm
